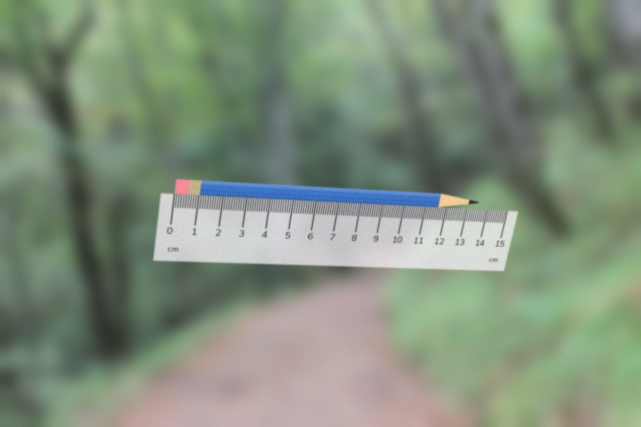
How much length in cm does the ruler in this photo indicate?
13.5 cm
